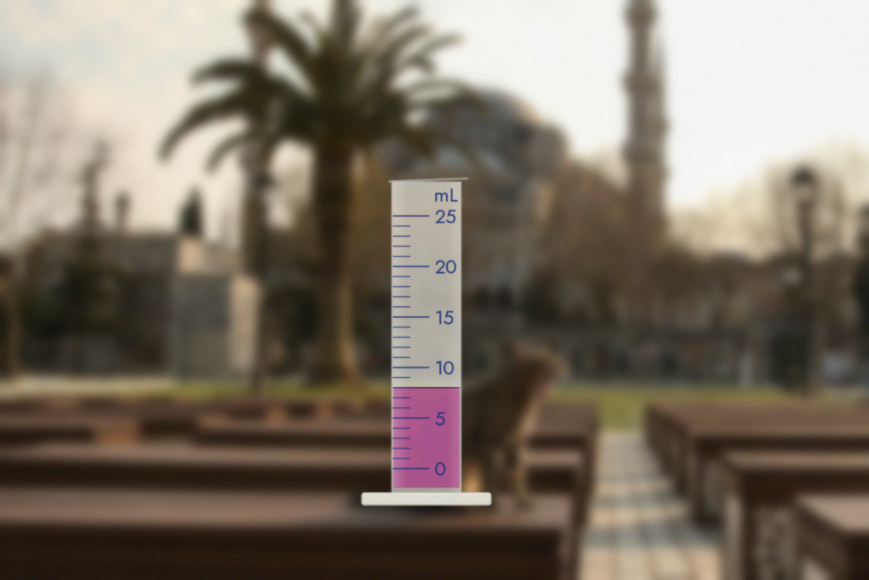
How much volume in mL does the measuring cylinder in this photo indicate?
8 mL
